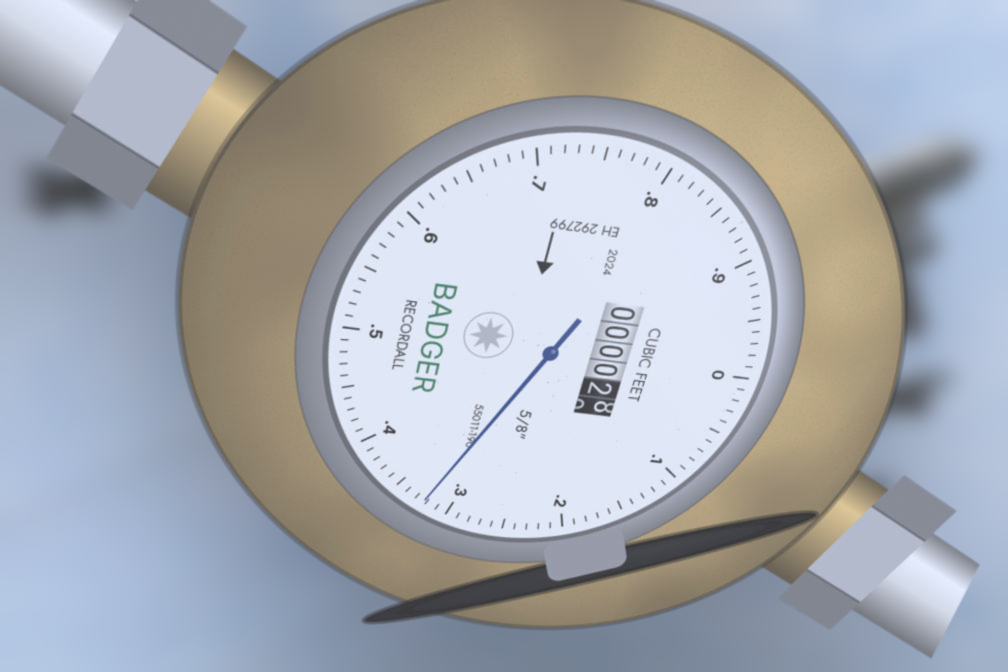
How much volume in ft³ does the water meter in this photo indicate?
28.32 ft³
